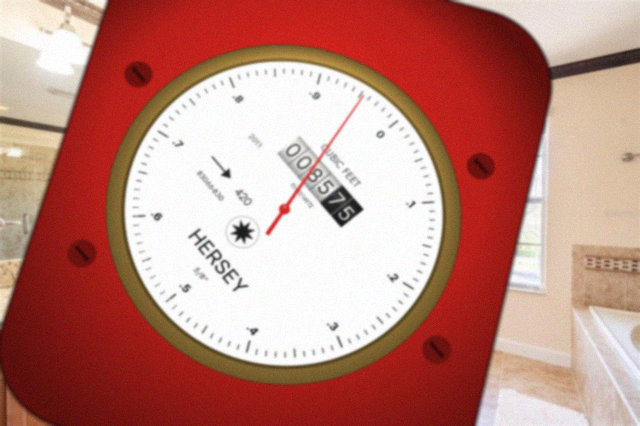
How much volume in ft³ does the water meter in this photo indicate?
8574.95 ft³
